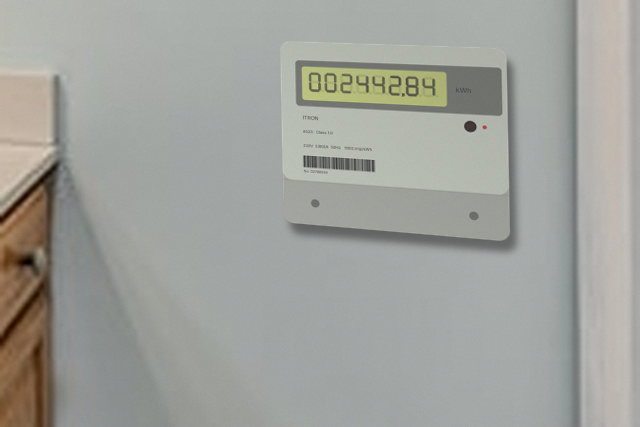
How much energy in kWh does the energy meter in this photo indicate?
2442.84 kWh
